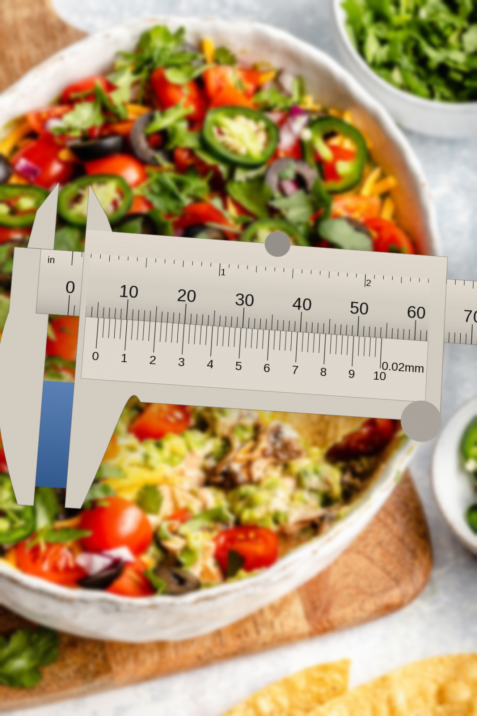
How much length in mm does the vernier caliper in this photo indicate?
5.2 mm
